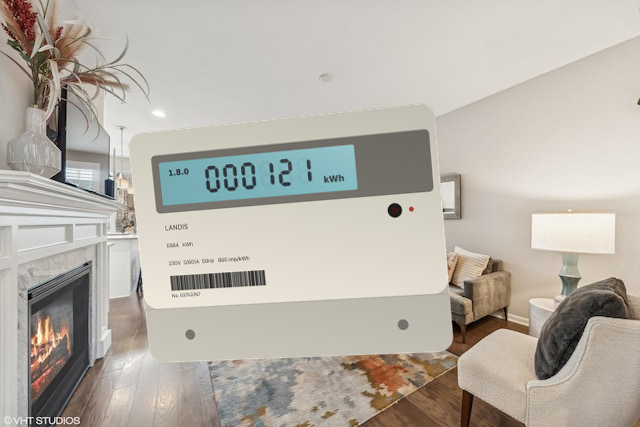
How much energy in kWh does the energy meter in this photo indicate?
121 kWh
